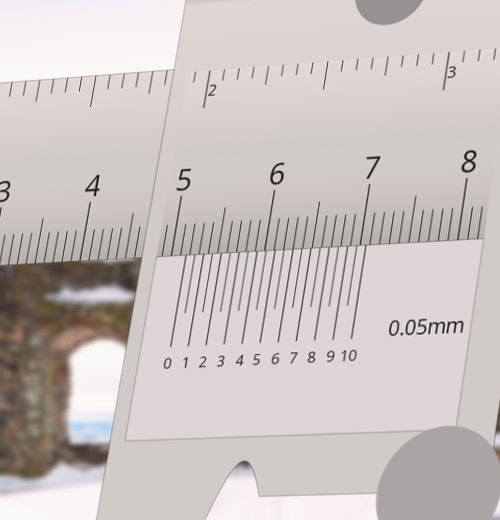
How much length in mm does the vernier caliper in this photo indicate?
51.6 mm
